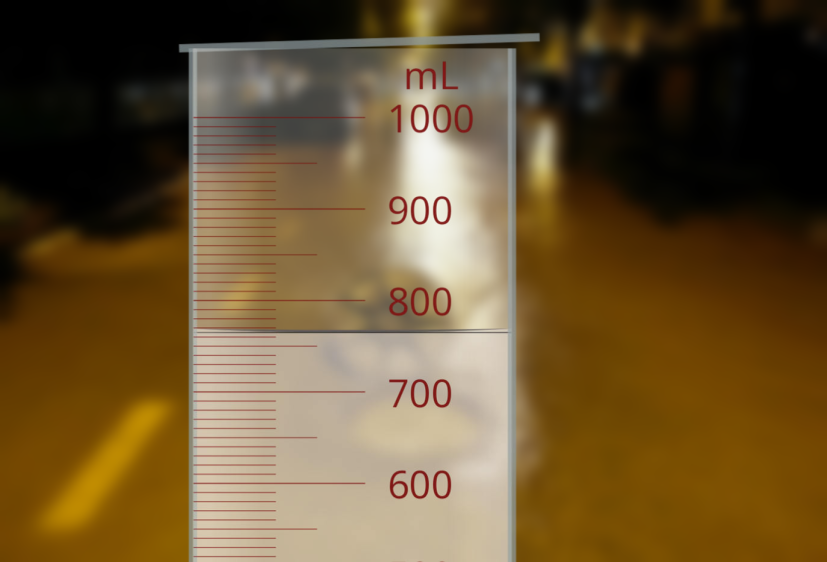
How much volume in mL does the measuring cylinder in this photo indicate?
765 mL
